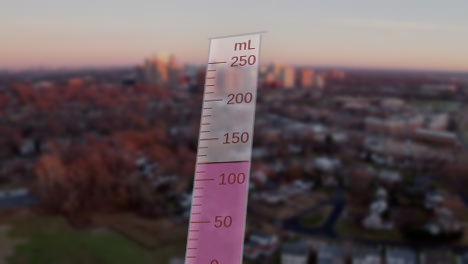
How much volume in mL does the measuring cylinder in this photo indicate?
120 mL
